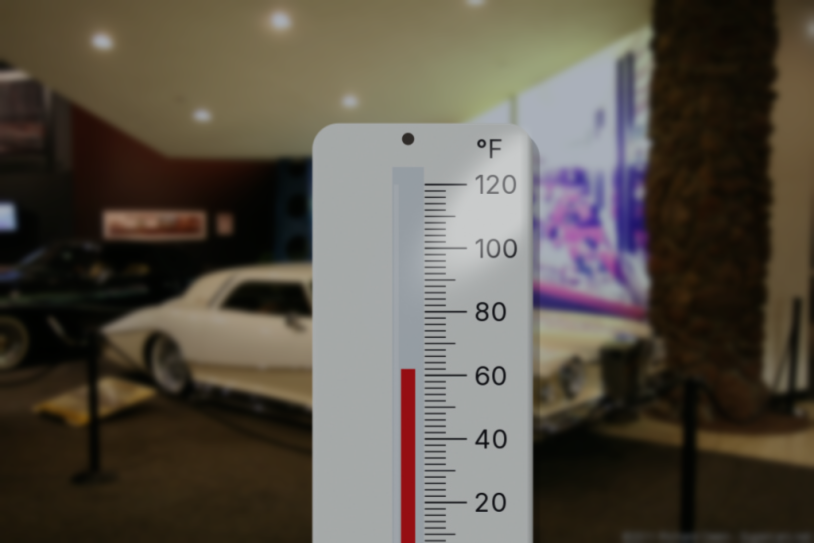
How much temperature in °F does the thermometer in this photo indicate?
62 °F
